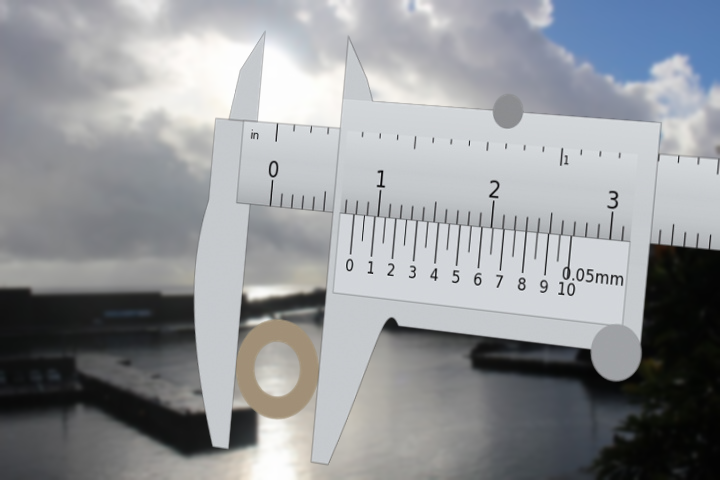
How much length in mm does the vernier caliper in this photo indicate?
7.8 mm
